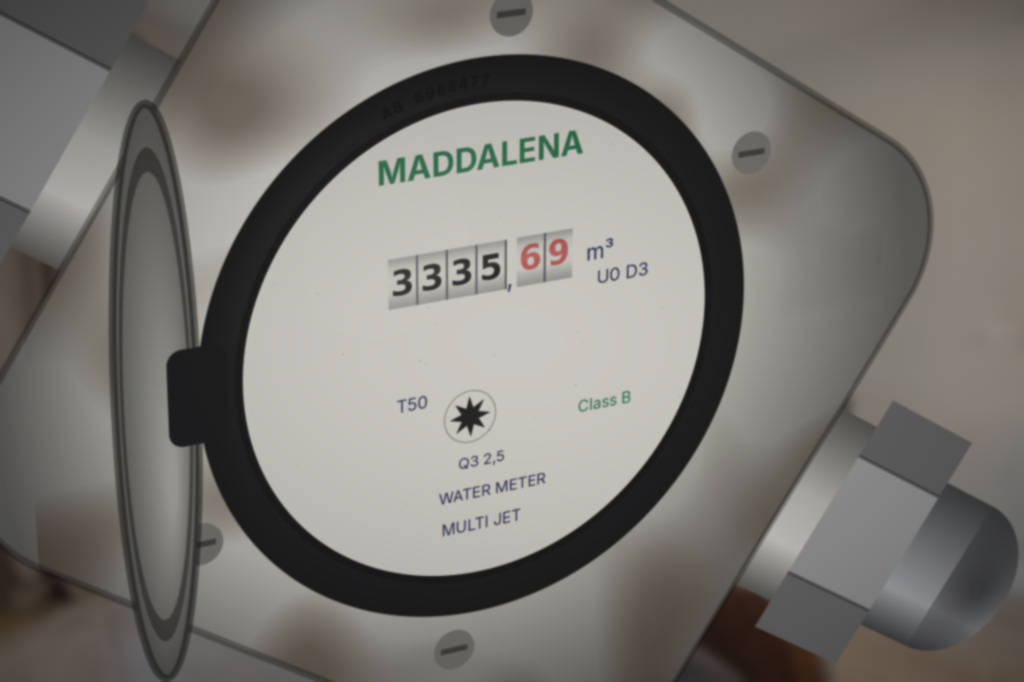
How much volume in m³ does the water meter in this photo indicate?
3335.69 m³
